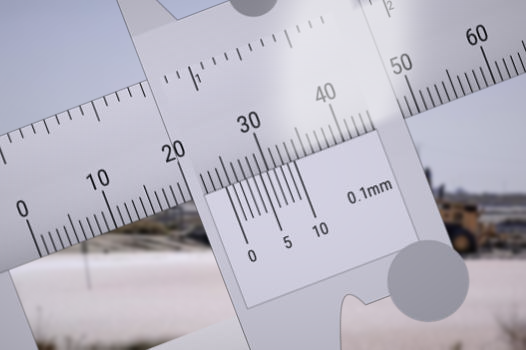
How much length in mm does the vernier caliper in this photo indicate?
24.4 mm
